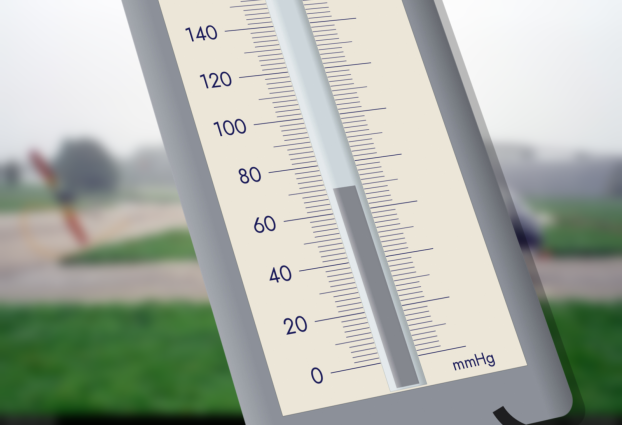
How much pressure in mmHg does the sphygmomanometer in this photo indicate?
70 mmHg
